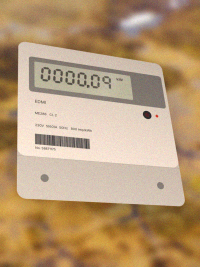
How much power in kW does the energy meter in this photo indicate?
0.09 kW
